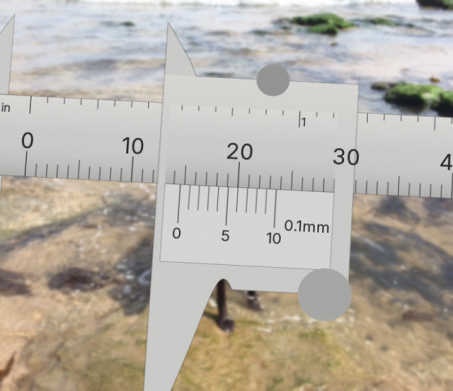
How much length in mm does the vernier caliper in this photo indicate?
14.6 mm
